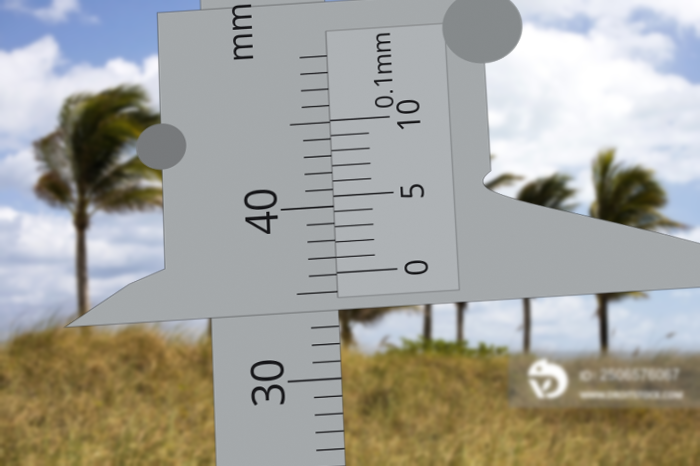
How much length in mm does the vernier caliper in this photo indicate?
36.1 mm
